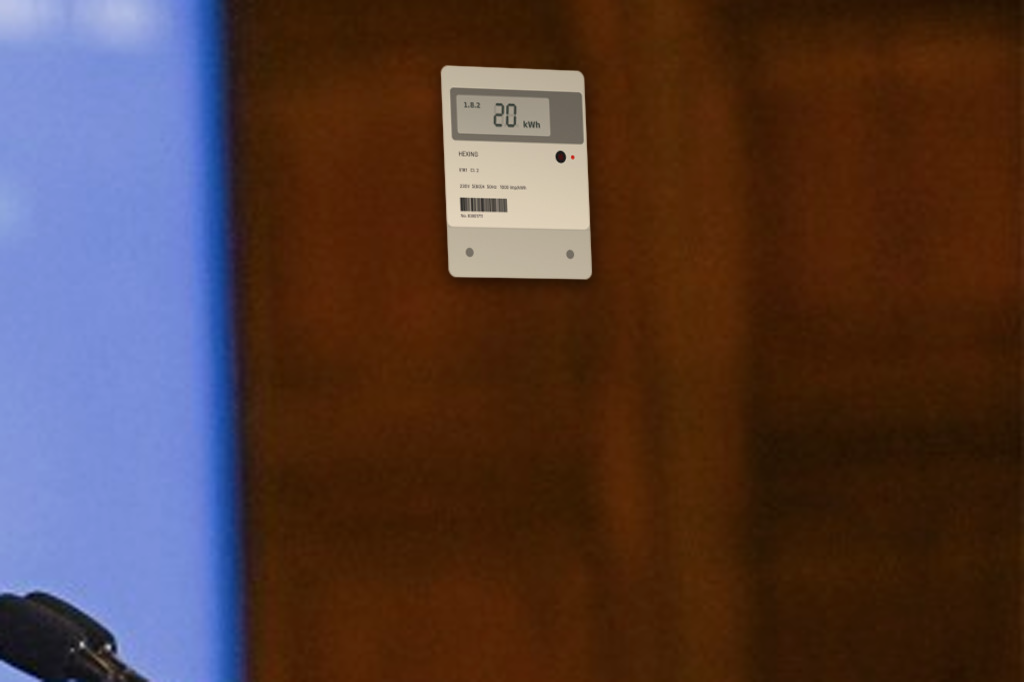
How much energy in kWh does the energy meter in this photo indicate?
20 kWh
